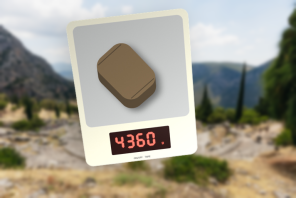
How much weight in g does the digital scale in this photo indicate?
4360 g
